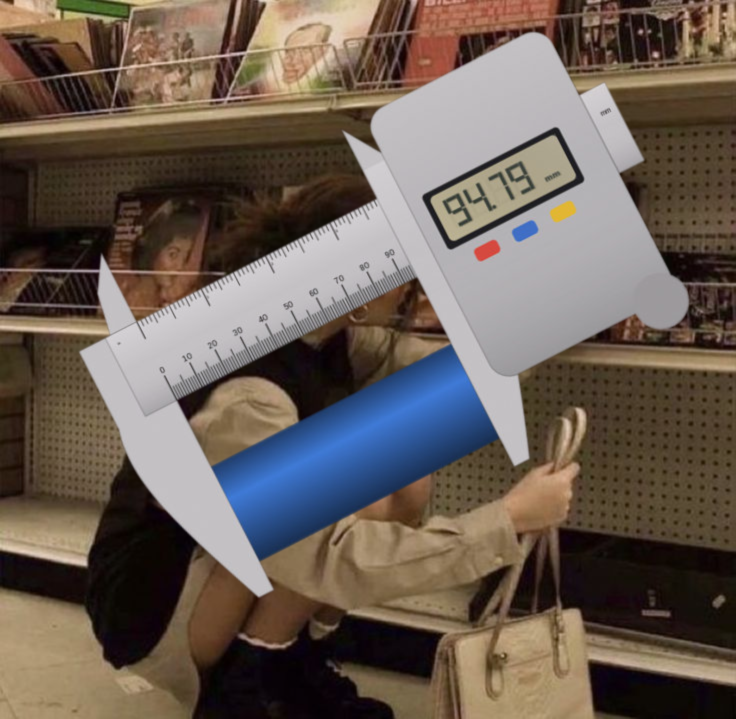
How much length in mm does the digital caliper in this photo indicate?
94.79 mm
